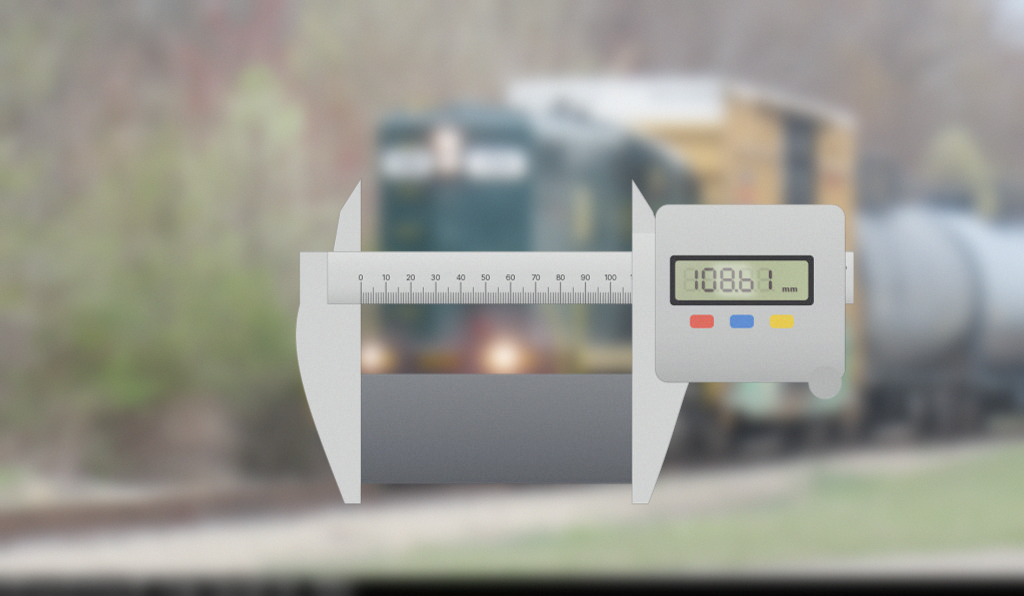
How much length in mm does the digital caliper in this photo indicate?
108.61 mm
